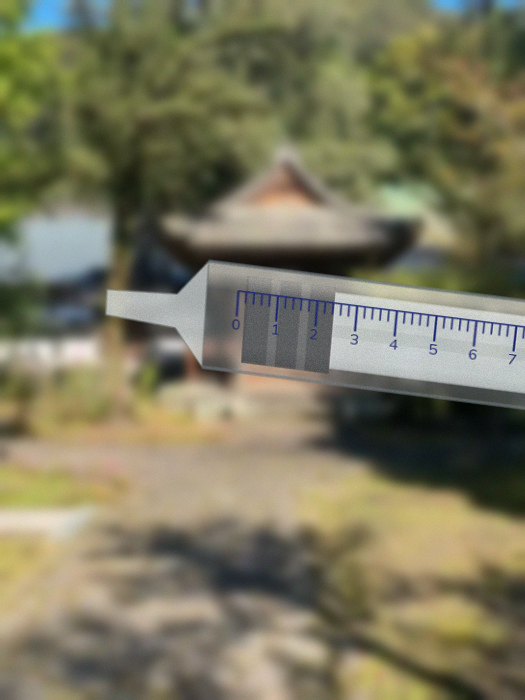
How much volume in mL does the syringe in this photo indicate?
0.2 mL
